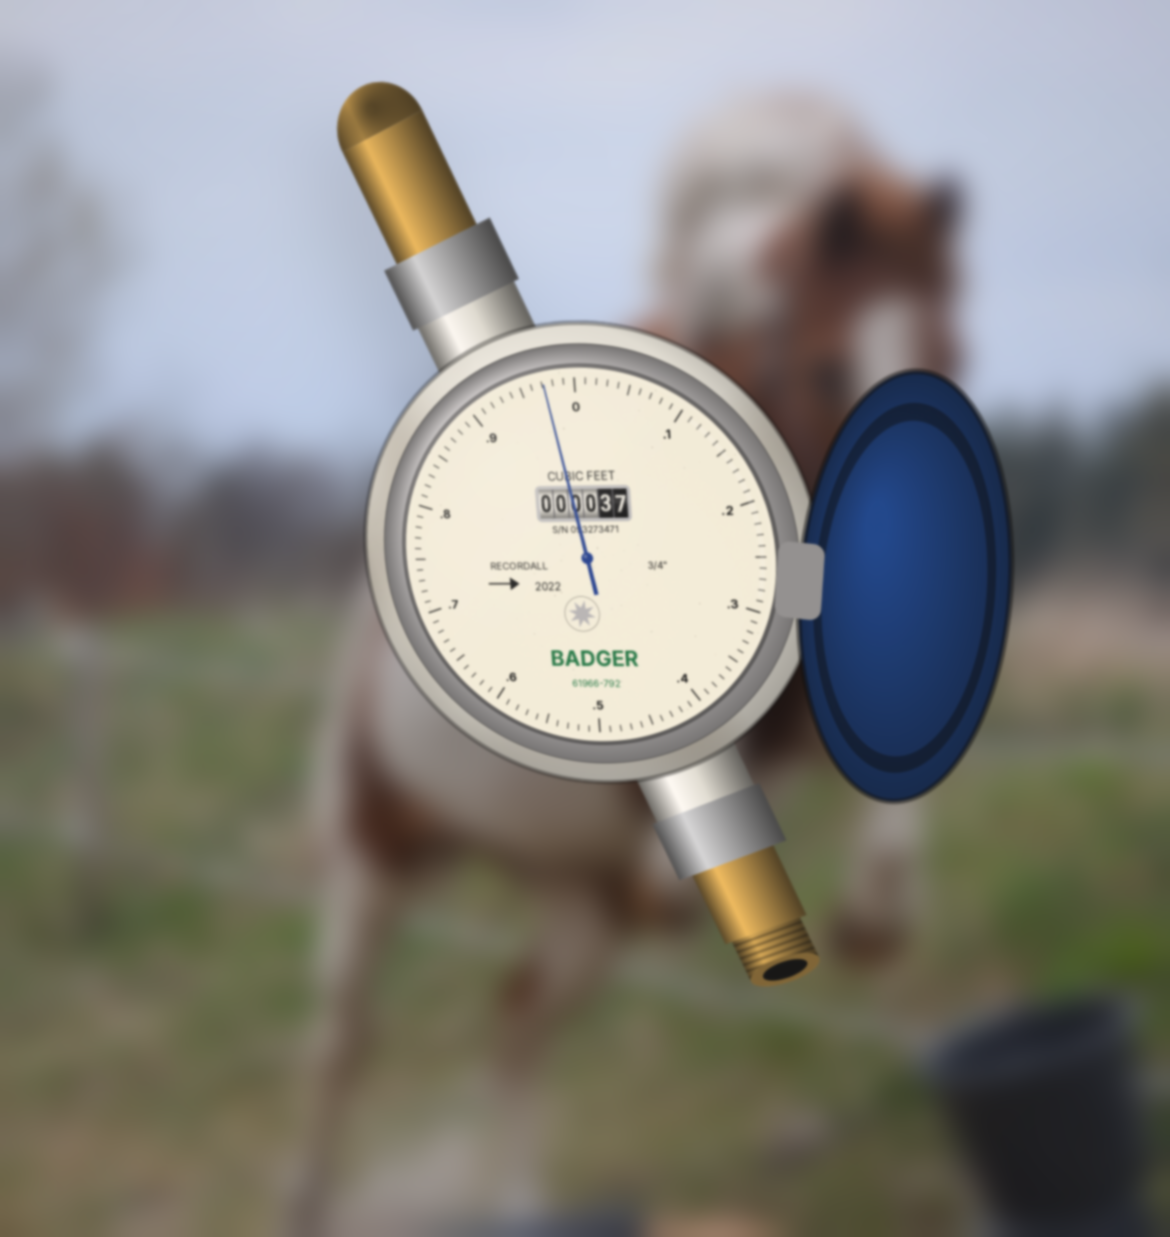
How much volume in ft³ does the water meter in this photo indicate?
36.97 ft³
